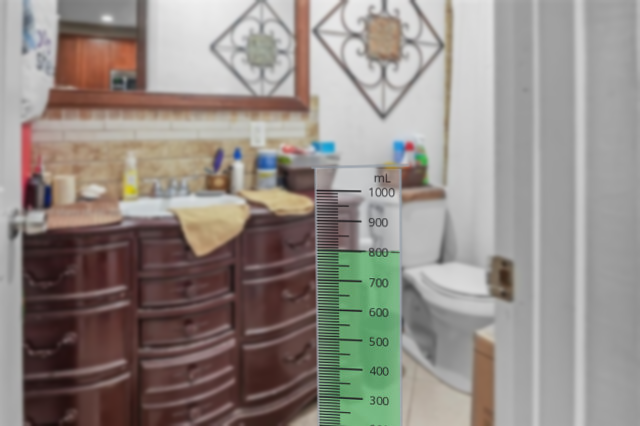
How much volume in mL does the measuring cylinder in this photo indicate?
800 mL
